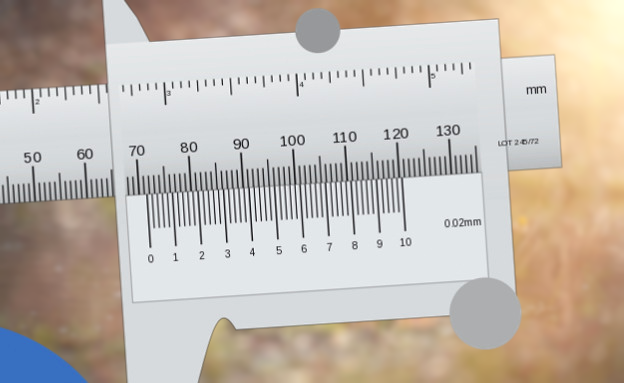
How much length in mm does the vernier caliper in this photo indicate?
71.5 mm
